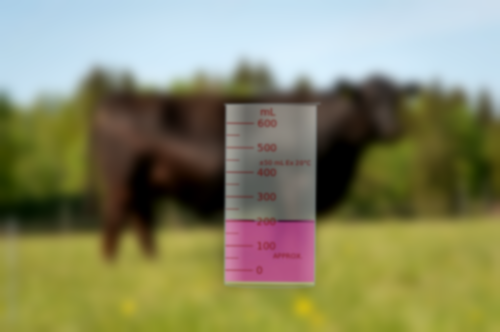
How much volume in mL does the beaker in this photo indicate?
200 mL
